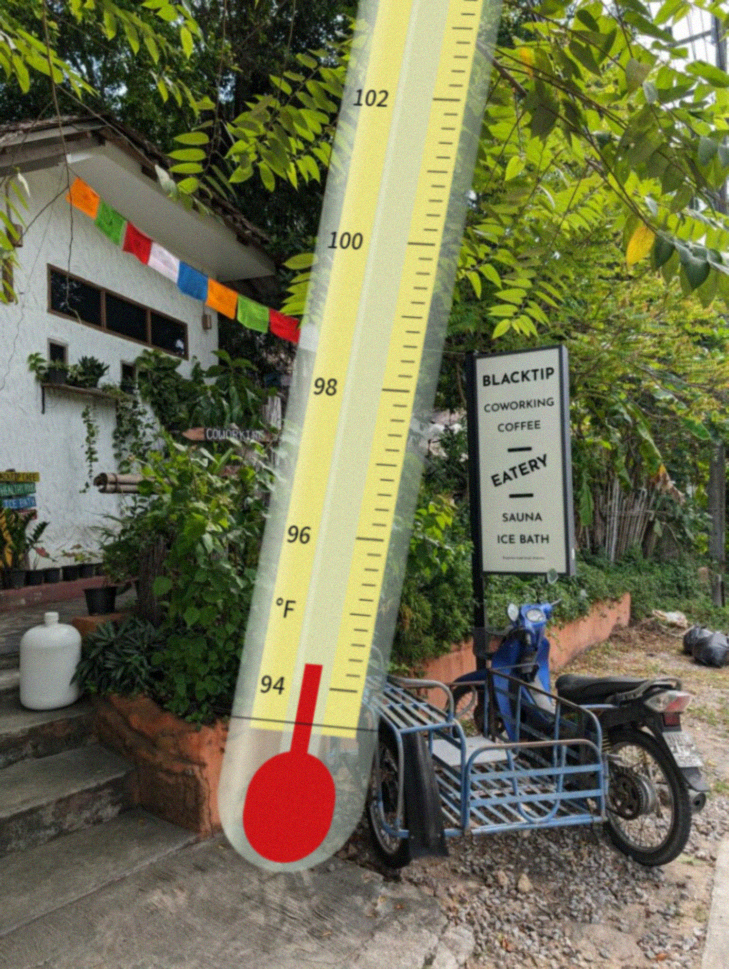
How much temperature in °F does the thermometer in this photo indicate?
94.3 °F
